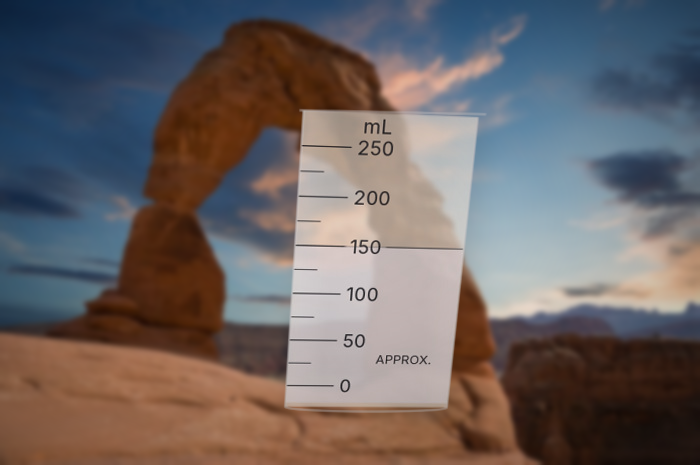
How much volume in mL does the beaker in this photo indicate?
150 mL
